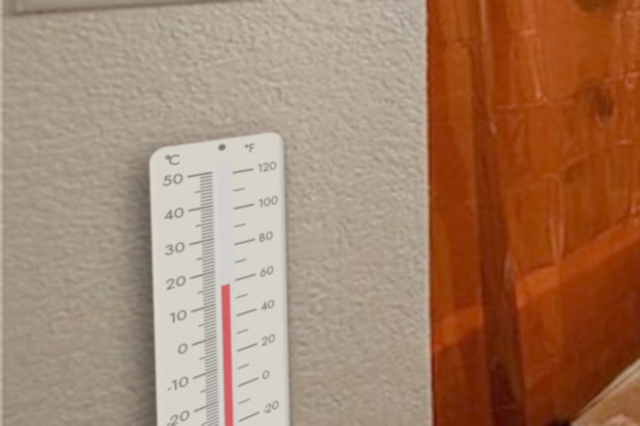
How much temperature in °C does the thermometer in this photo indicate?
15 °C
